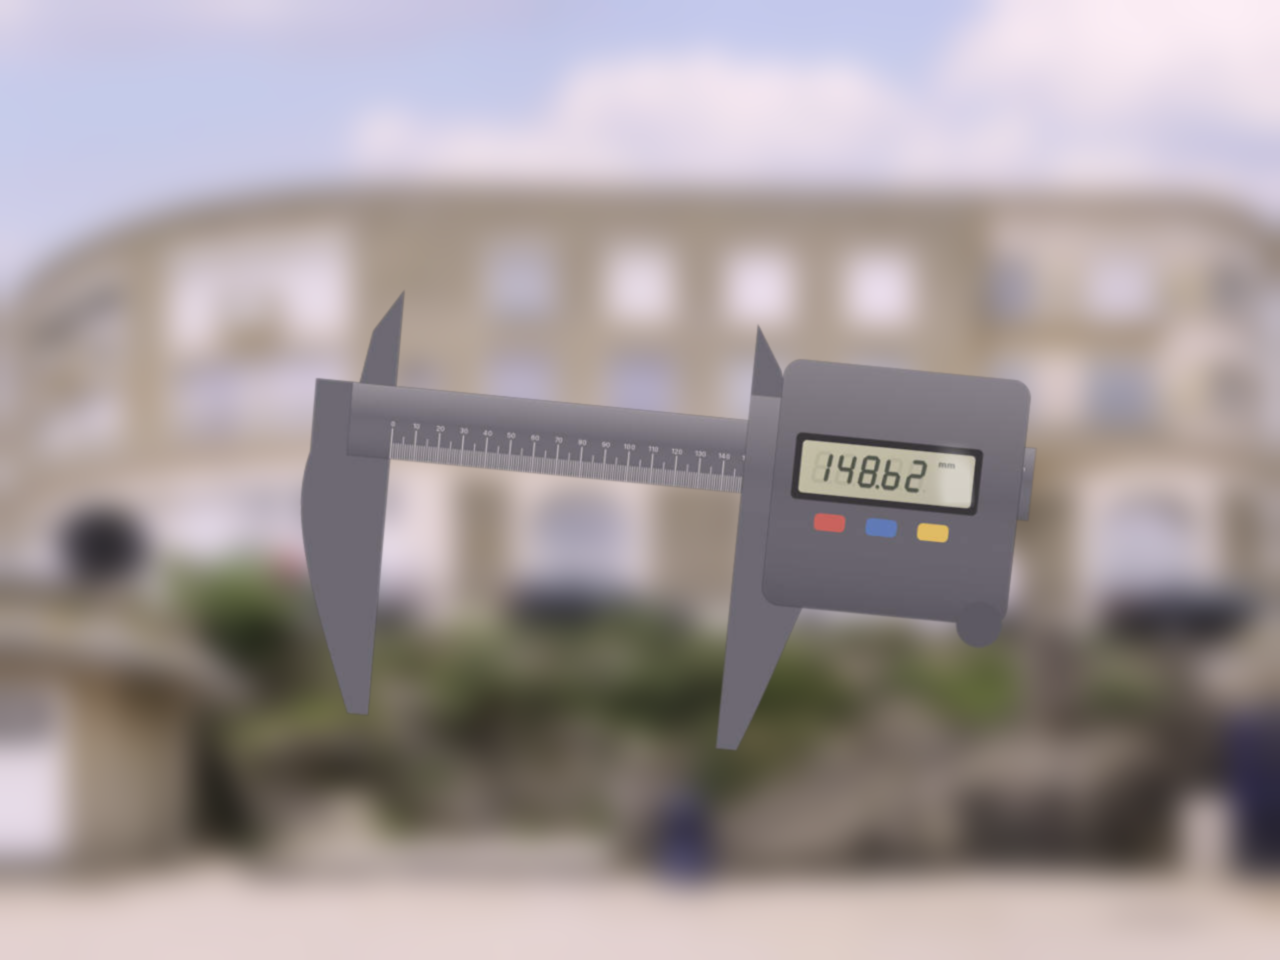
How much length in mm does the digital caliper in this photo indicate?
148.62 mm
